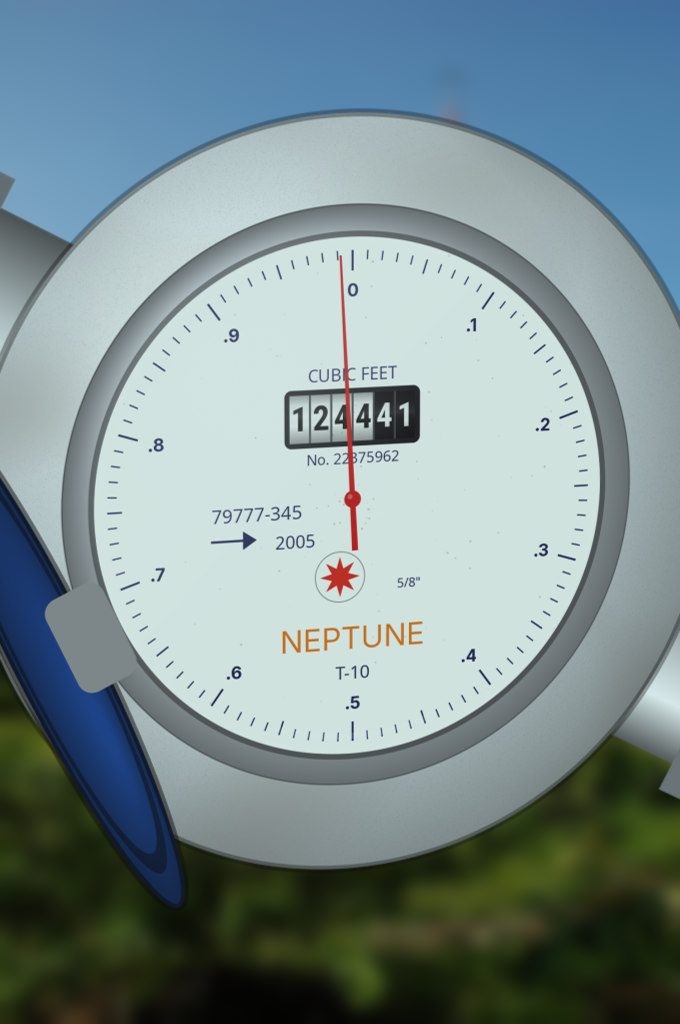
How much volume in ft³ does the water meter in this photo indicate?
124440.99 ft³
